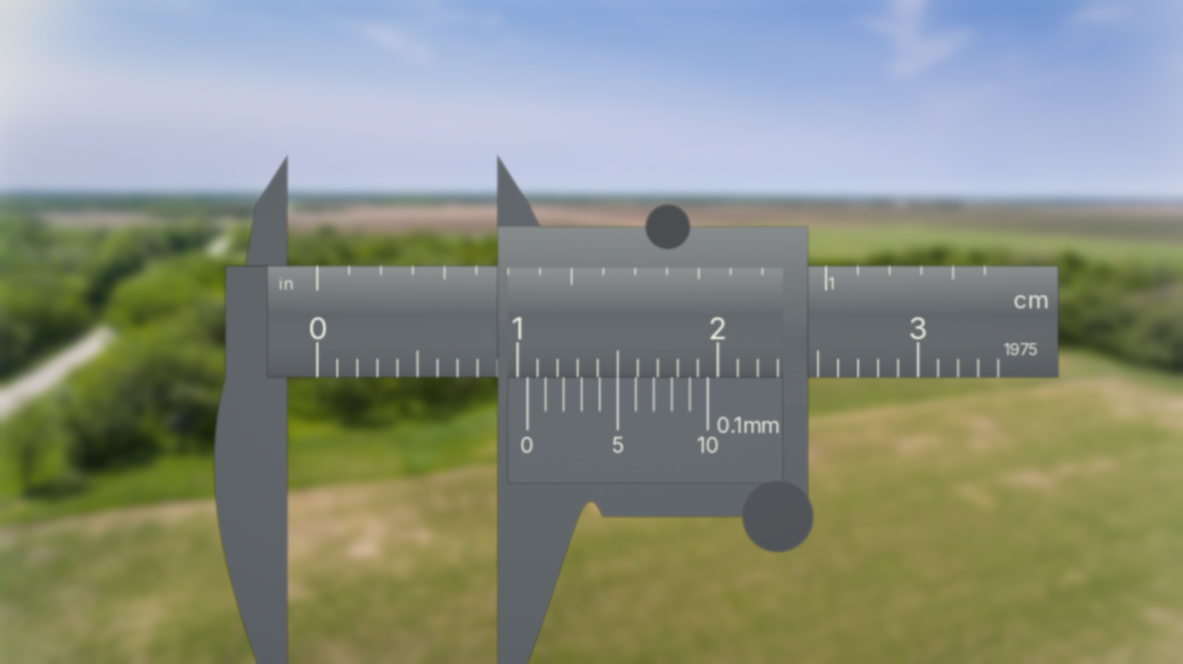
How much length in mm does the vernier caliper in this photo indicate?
10.5 mm
